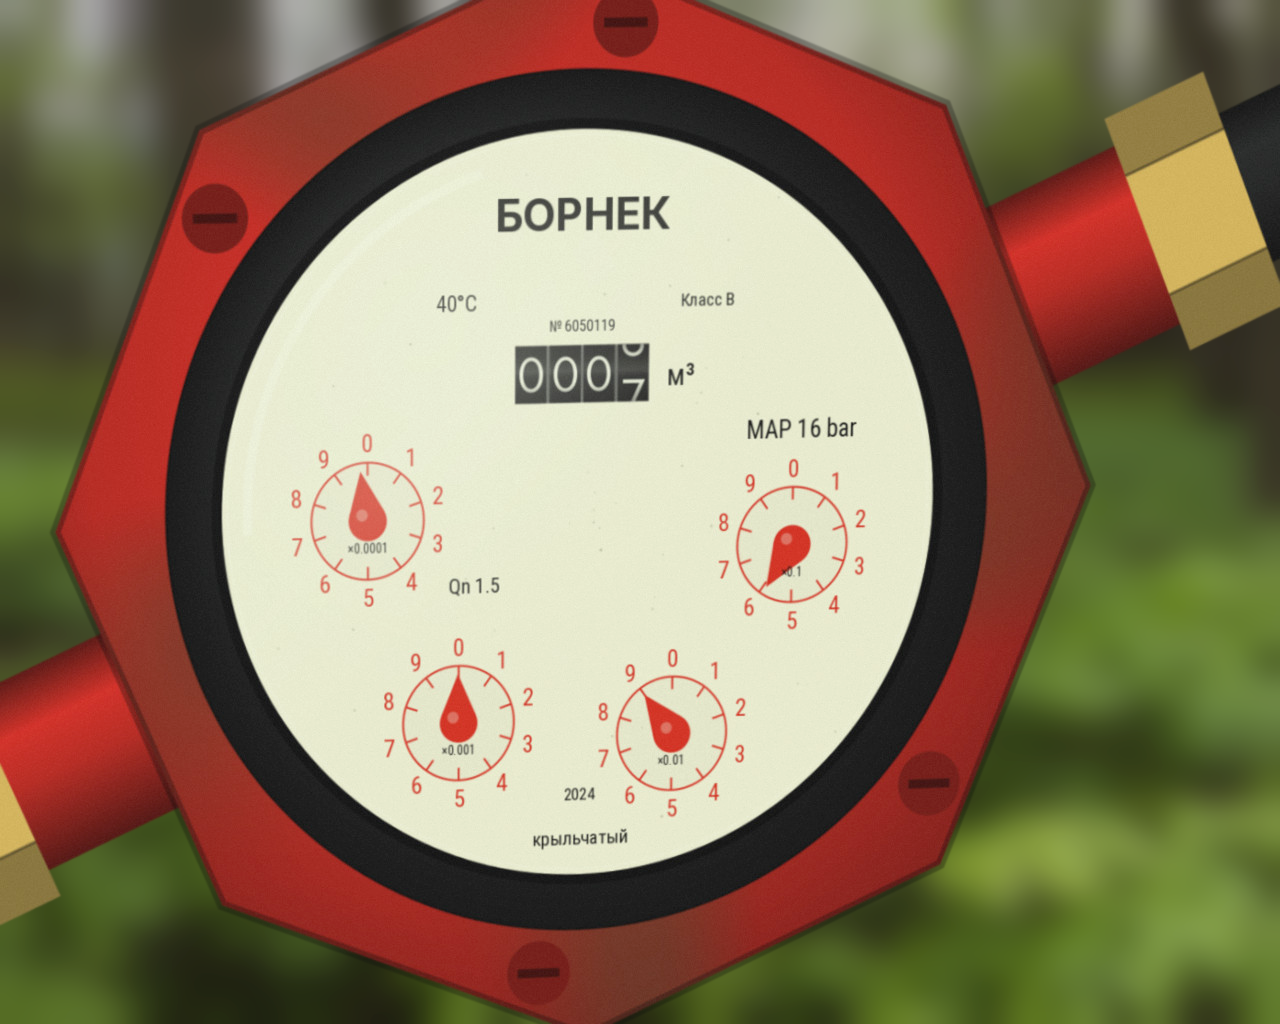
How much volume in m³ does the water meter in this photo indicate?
6.5899 m³
